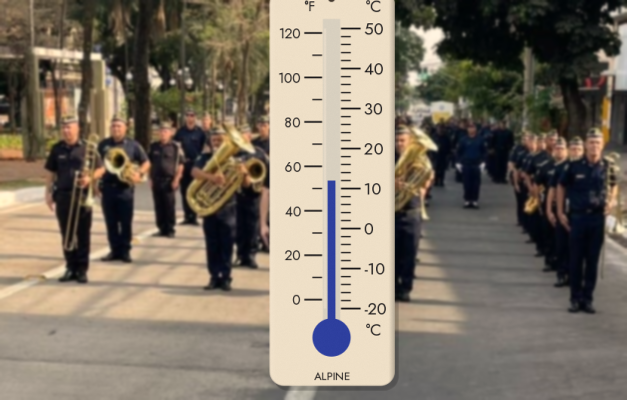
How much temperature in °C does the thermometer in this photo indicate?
12 °C
